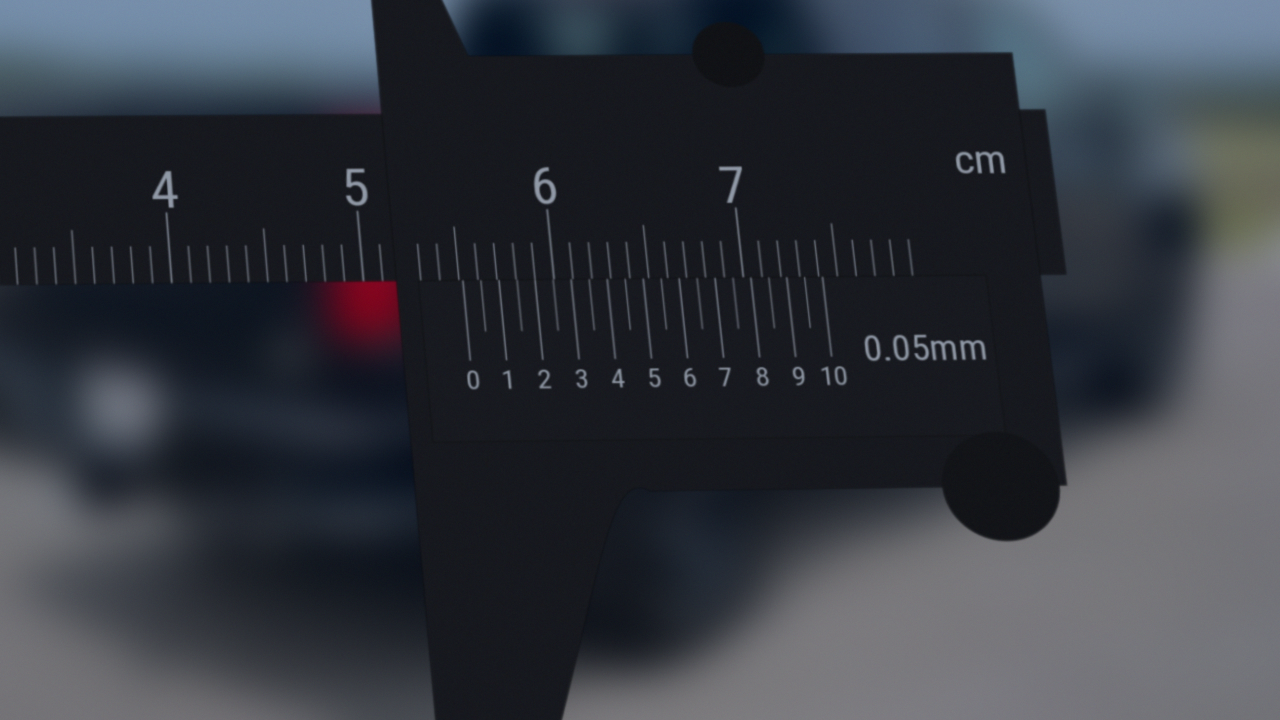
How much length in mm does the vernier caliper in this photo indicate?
55.2 mm
